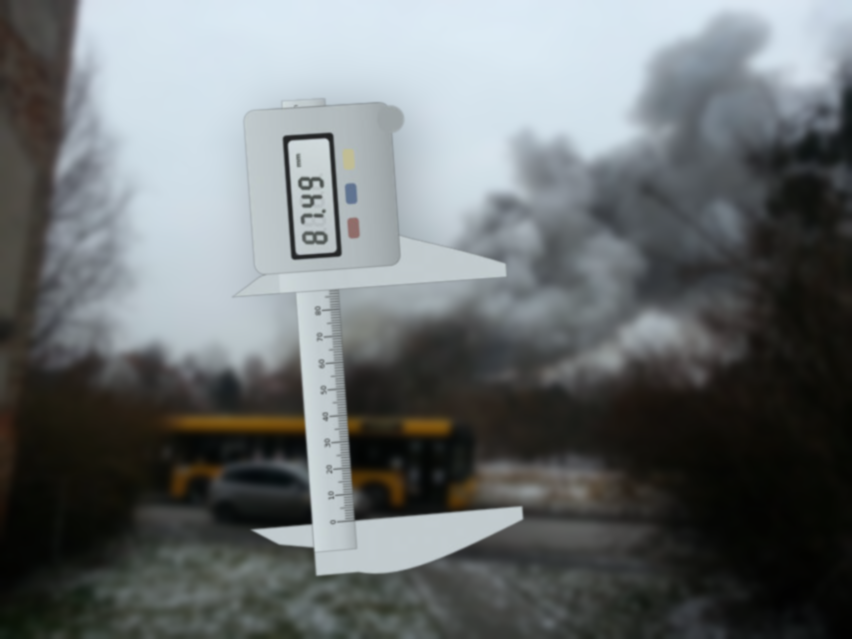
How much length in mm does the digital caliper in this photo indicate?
87.49 mm
